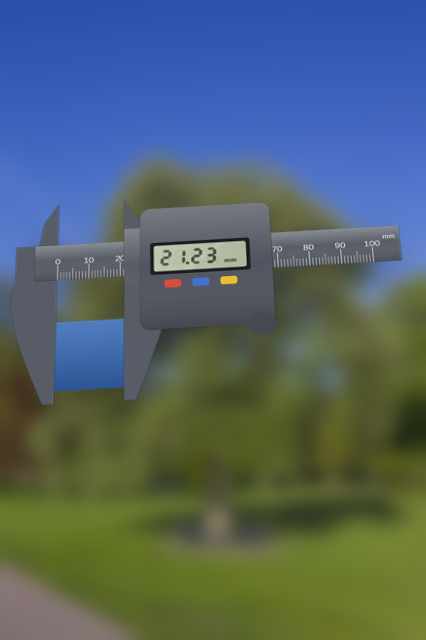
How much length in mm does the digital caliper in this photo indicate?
21.23 mm
